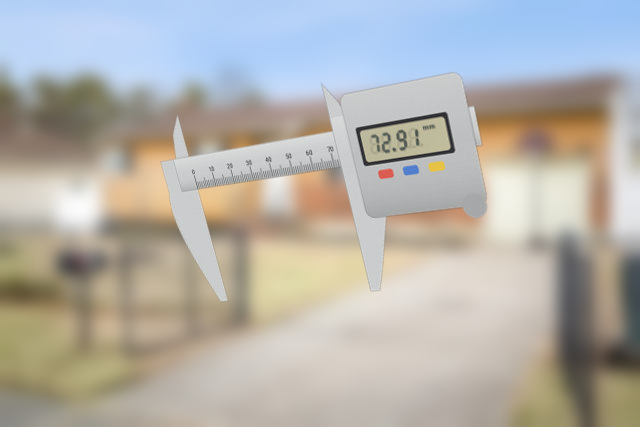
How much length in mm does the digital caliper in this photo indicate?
72.91 mm
